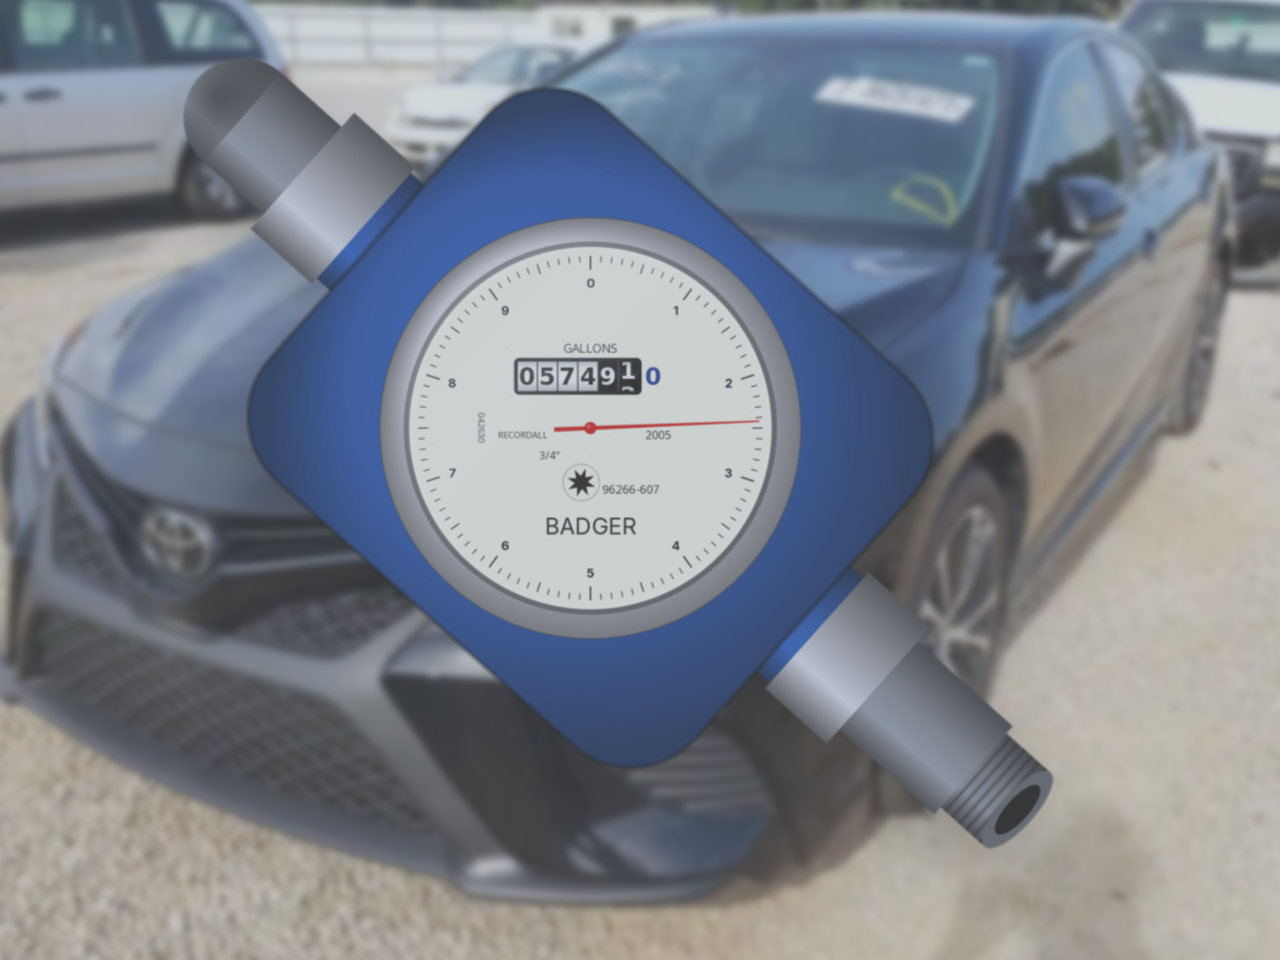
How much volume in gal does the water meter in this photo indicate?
574912.4 gal
